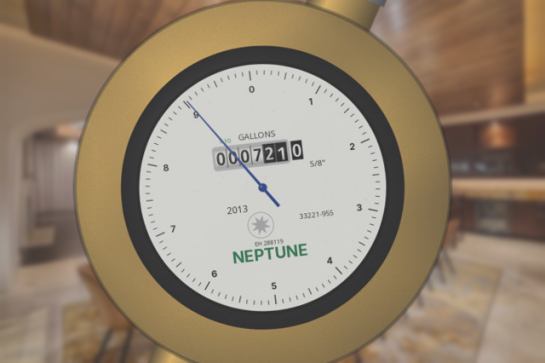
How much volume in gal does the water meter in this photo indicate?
7209.0 gal
